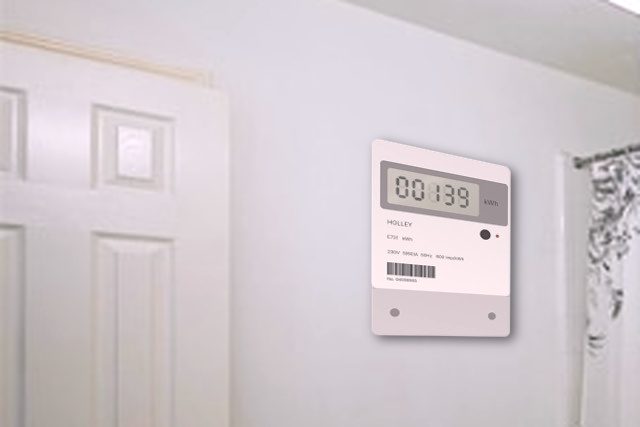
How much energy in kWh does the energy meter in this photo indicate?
139 kWh
